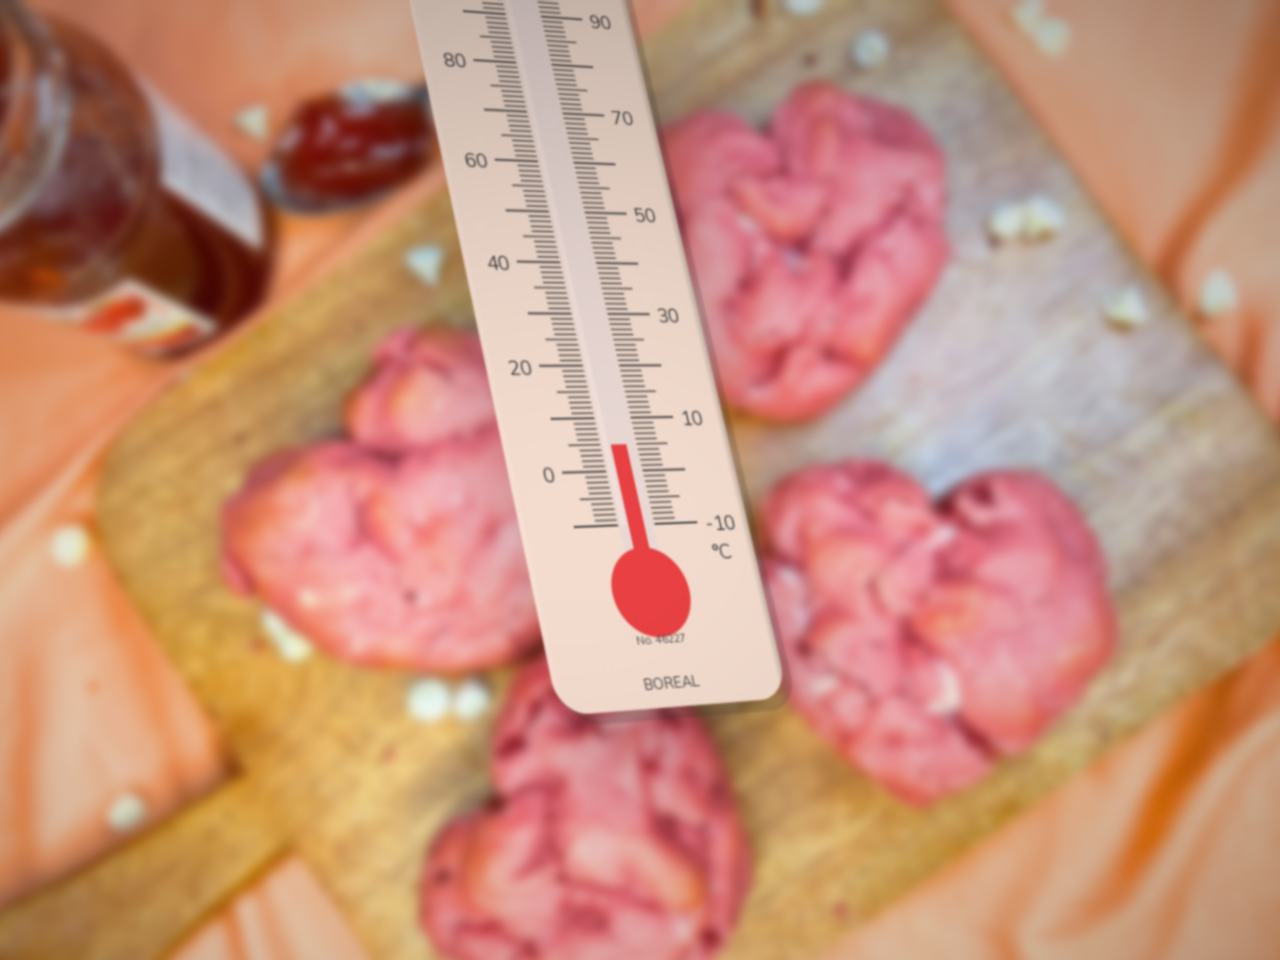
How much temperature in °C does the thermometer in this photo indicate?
5 °C
